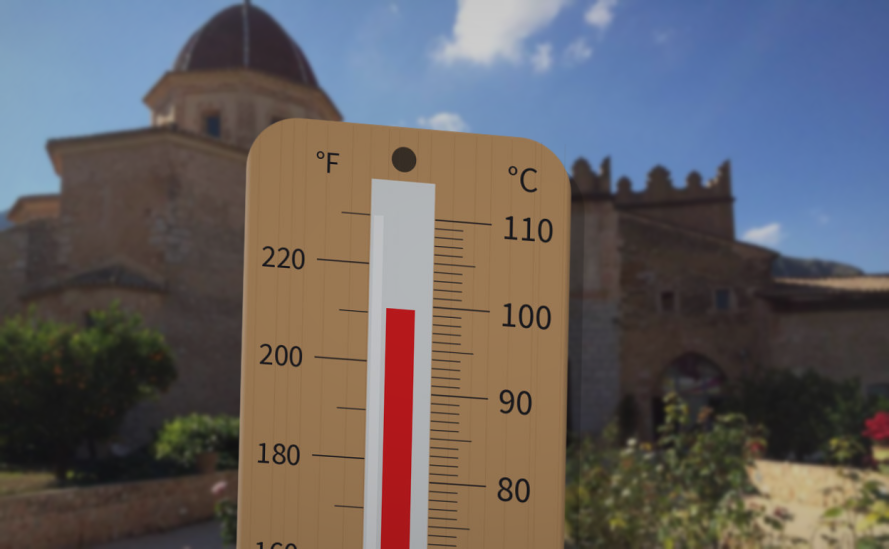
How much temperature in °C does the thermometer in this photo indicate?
99.5 °C
